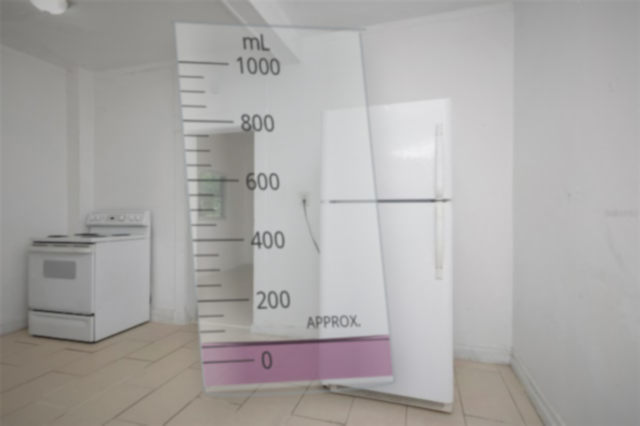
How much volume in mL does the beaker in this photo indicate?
50 mL
